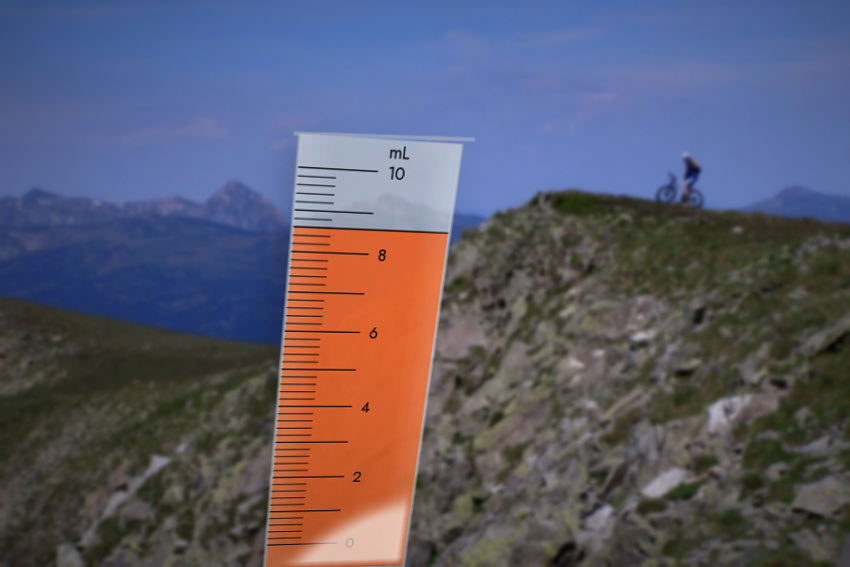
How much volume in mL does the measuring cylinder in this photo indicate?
8.6 mL
